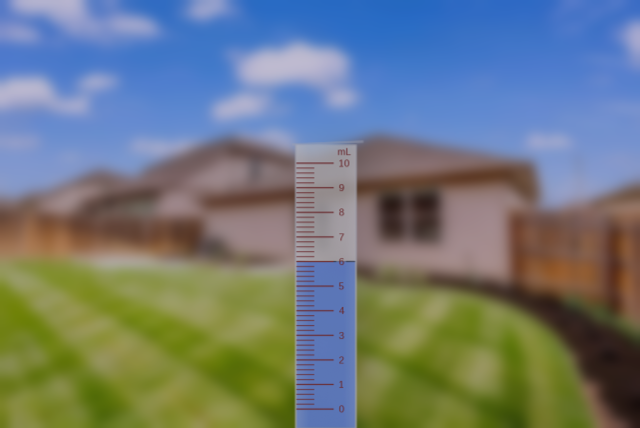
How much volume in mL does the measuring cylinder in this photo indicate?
6 mL
